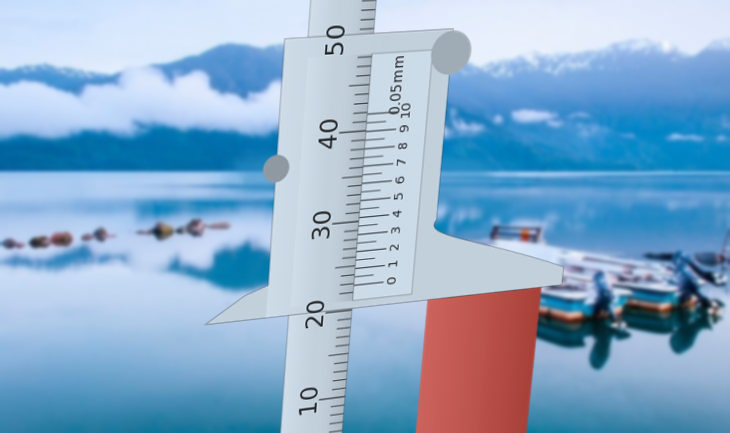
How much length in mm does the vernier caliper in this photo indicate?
22.8 mm
